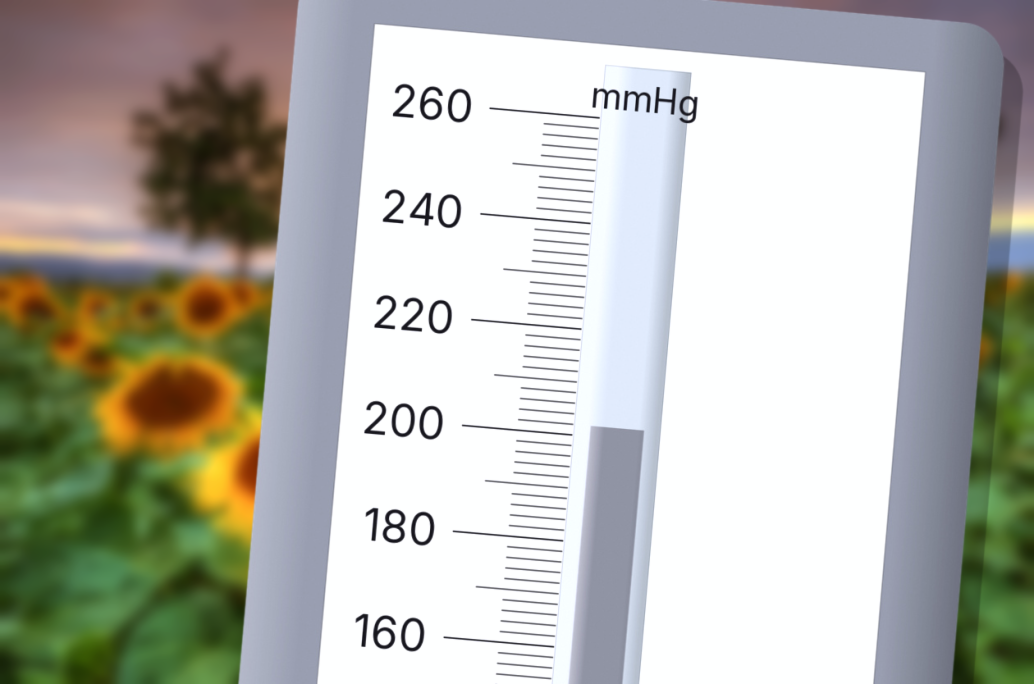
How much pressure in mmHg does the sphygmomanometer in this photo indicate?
202 mmHg
